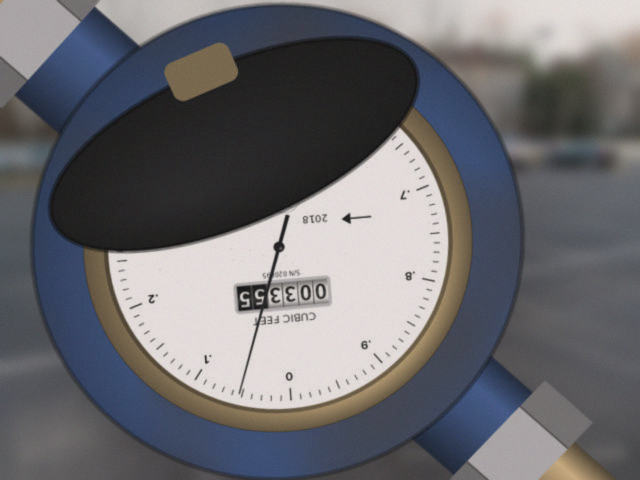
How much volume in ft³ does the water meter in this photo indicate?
3355.05 ft³
